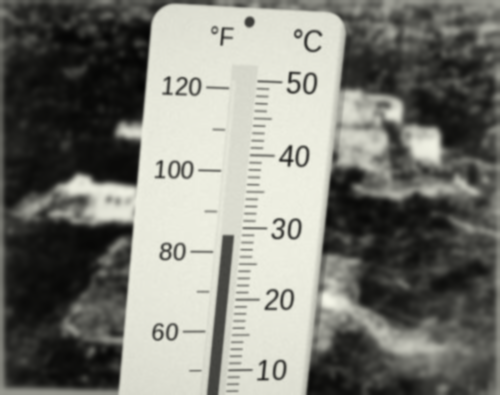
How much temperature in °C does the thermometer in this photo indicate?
29 °C
